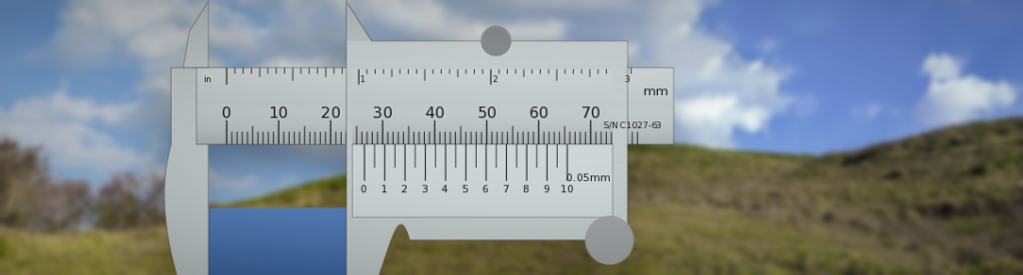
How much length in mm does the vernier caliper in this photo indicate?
26.5 mm
